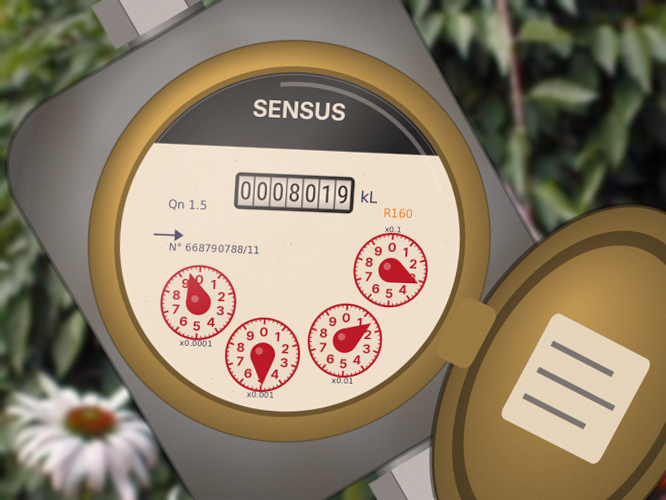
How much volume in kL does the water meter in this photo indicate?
8019.3149 kL
